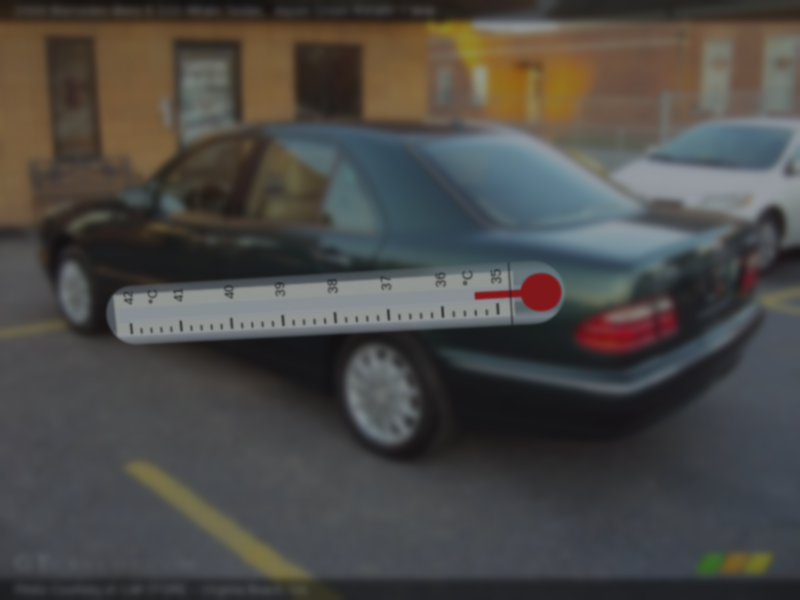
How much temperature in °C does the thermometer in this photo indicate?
35.4 °C
